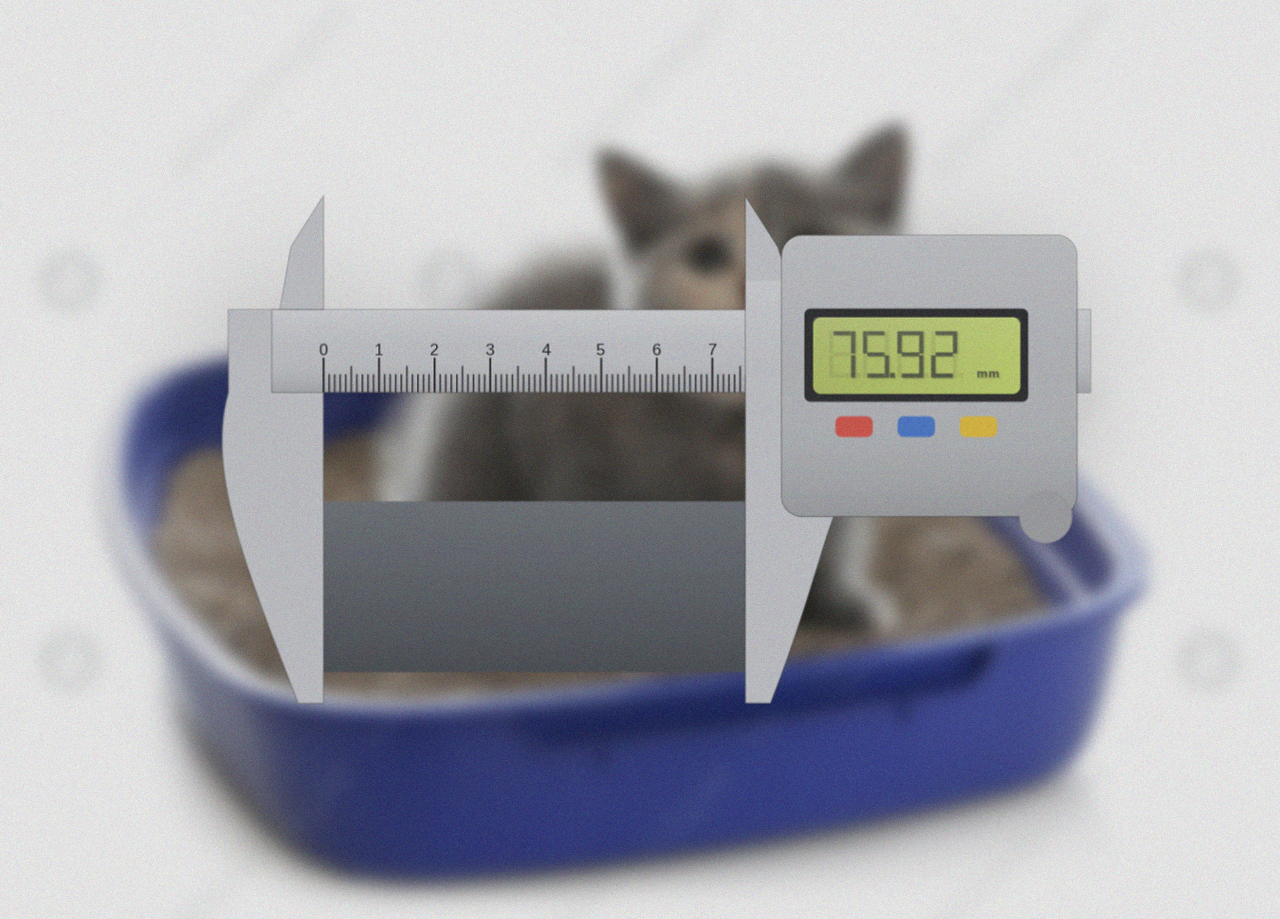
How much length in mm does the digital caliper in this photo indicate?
75.92 mm
